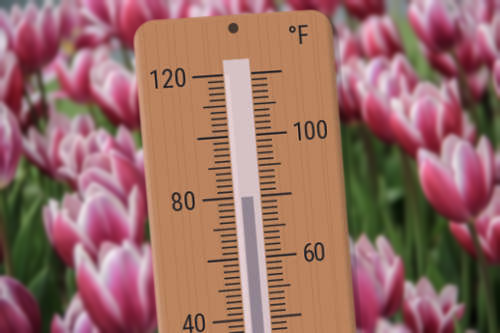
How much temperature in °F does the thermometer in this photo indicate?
80 °F
